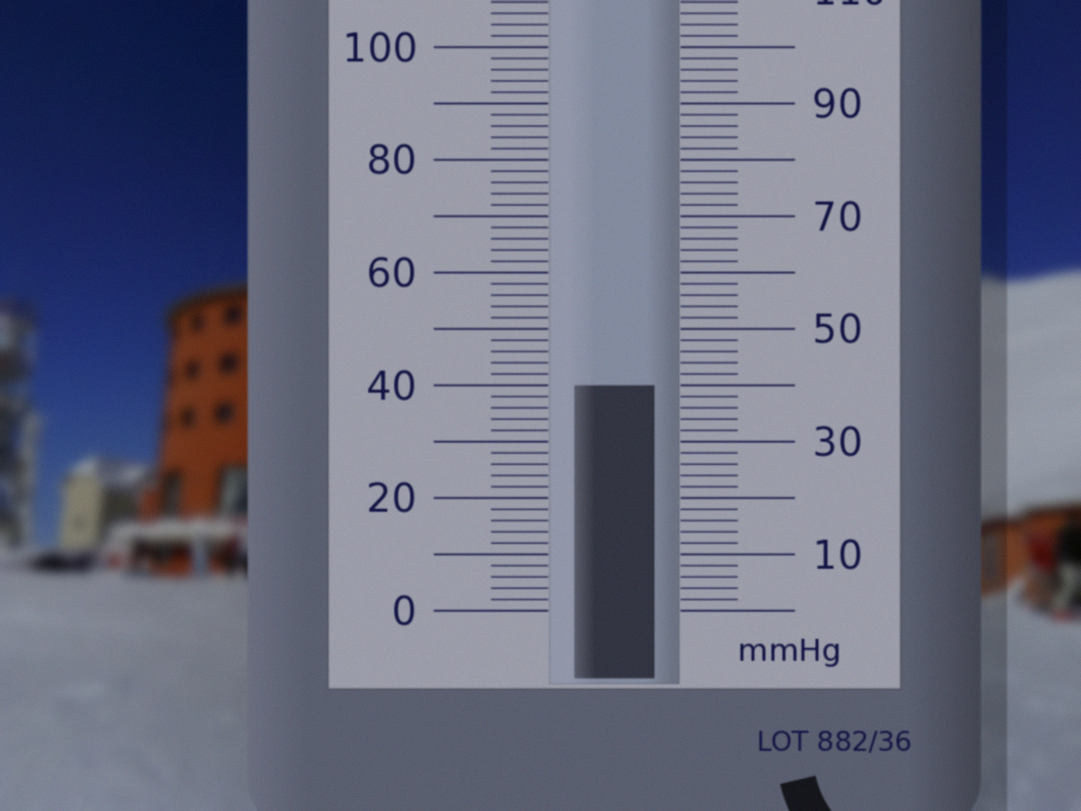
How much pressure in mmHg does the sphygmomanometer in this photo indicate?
40 mmHg
